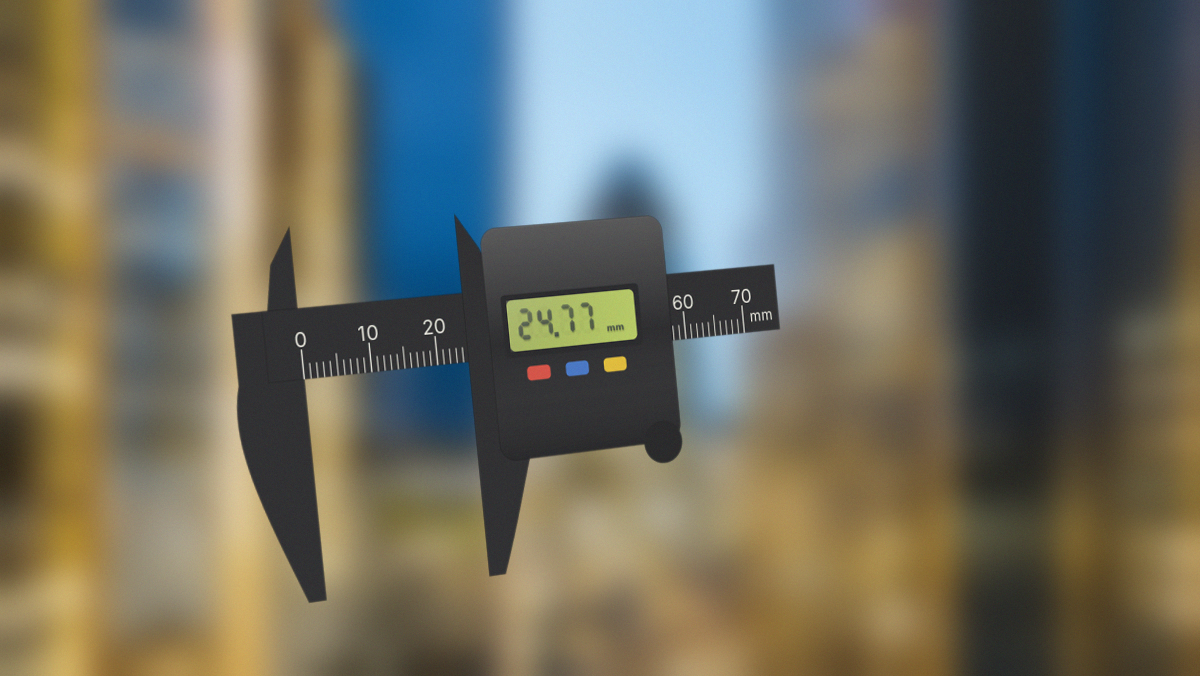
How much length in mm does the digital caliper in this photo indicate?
24.77 mm
